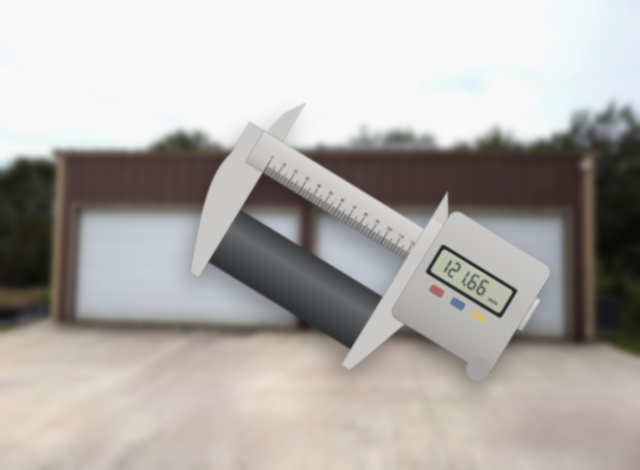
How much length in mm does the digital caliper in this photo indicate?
121.66 mm
